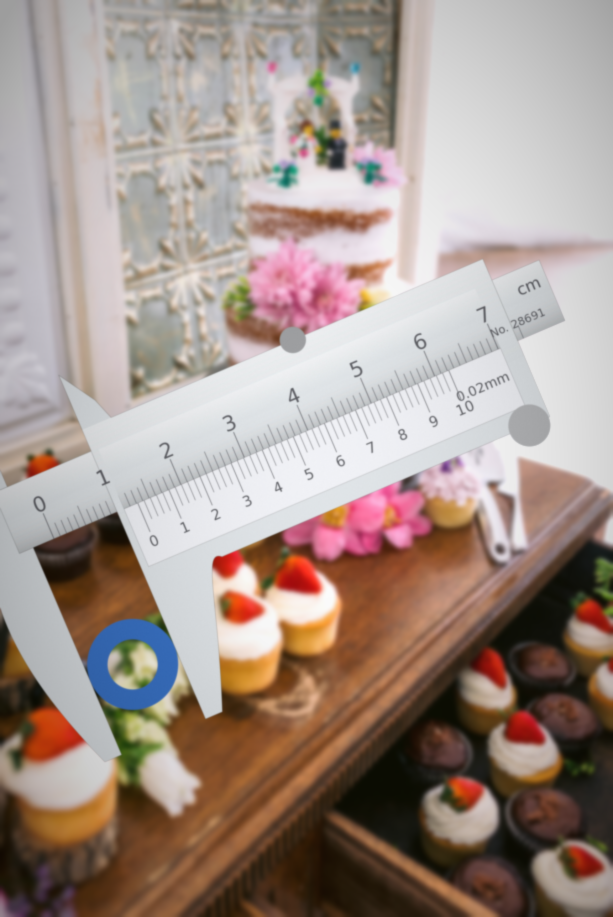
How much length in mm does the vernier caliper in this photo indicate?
13.2 mm
